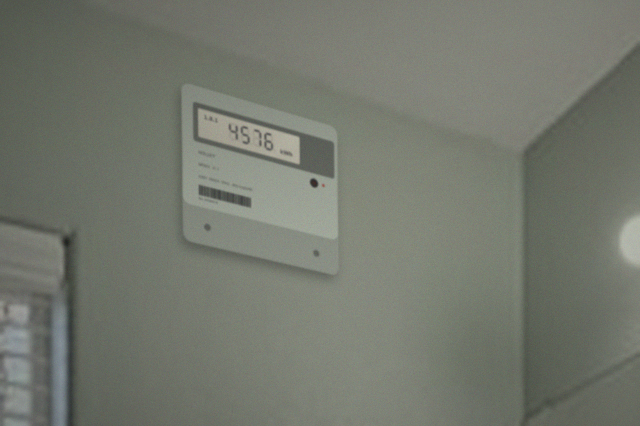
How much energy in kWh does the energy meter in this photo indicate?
4576 kWh
